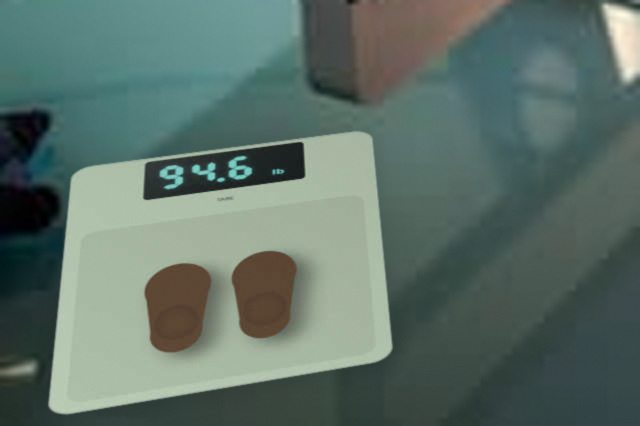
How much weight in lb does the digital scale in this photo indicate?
94.6 lb
